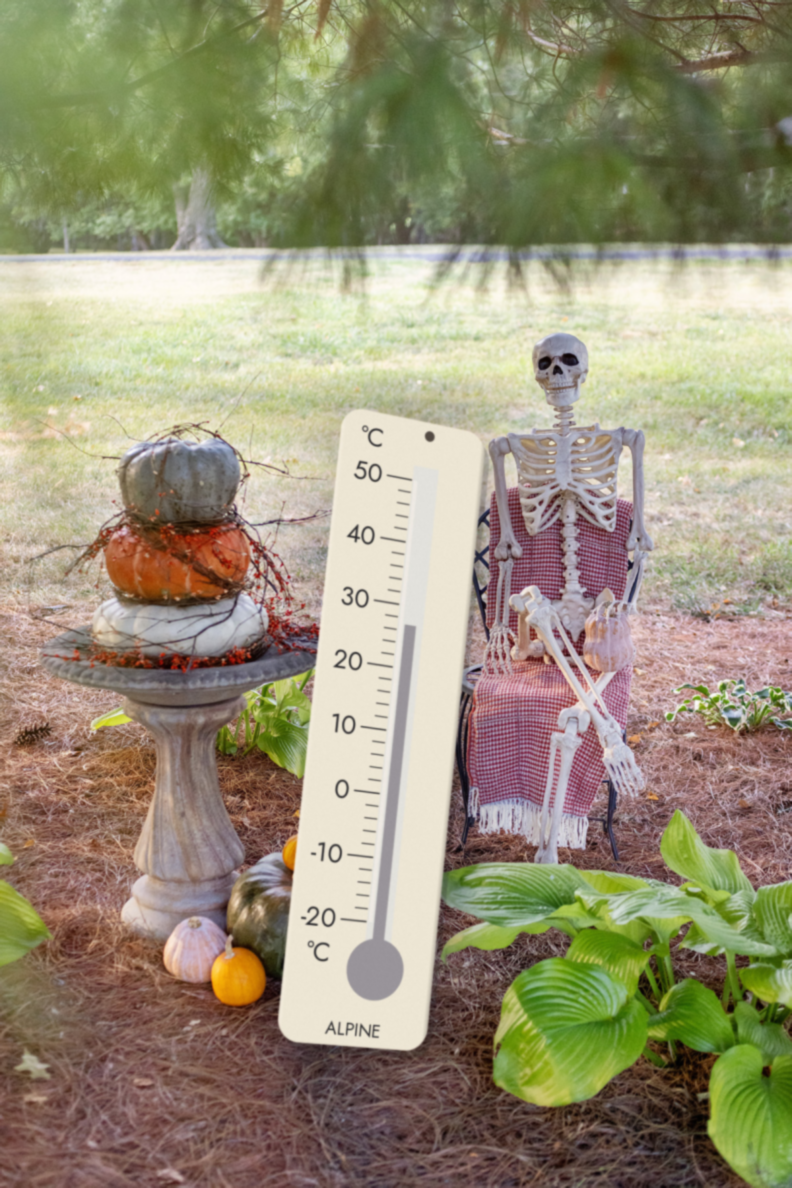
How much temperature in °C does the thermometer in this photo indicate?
27 °C
